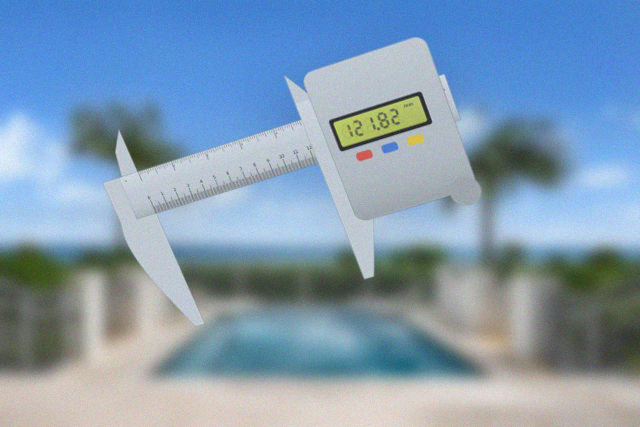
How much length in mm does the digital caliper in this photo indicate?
121.82 mm
